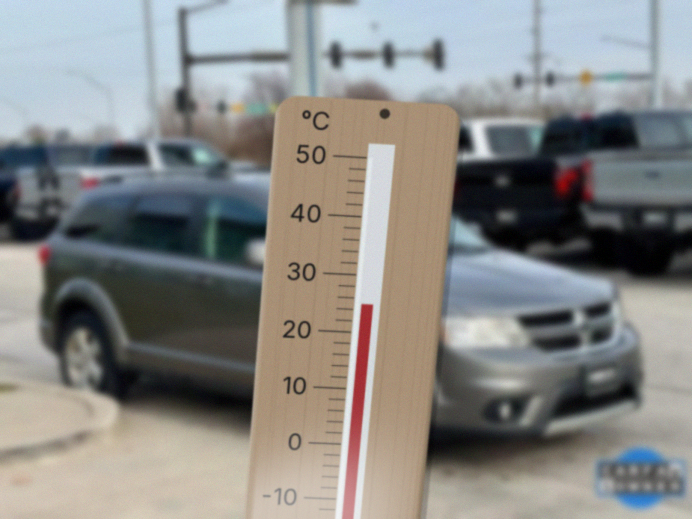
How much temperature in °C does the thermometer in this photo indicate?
25 °C
